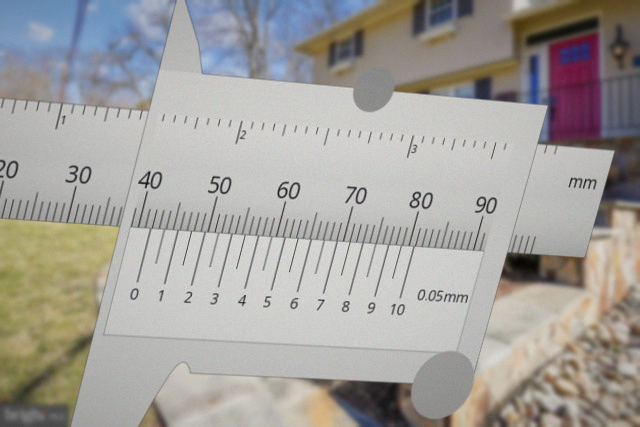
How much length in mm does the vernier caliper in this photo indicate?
41.8 mm
